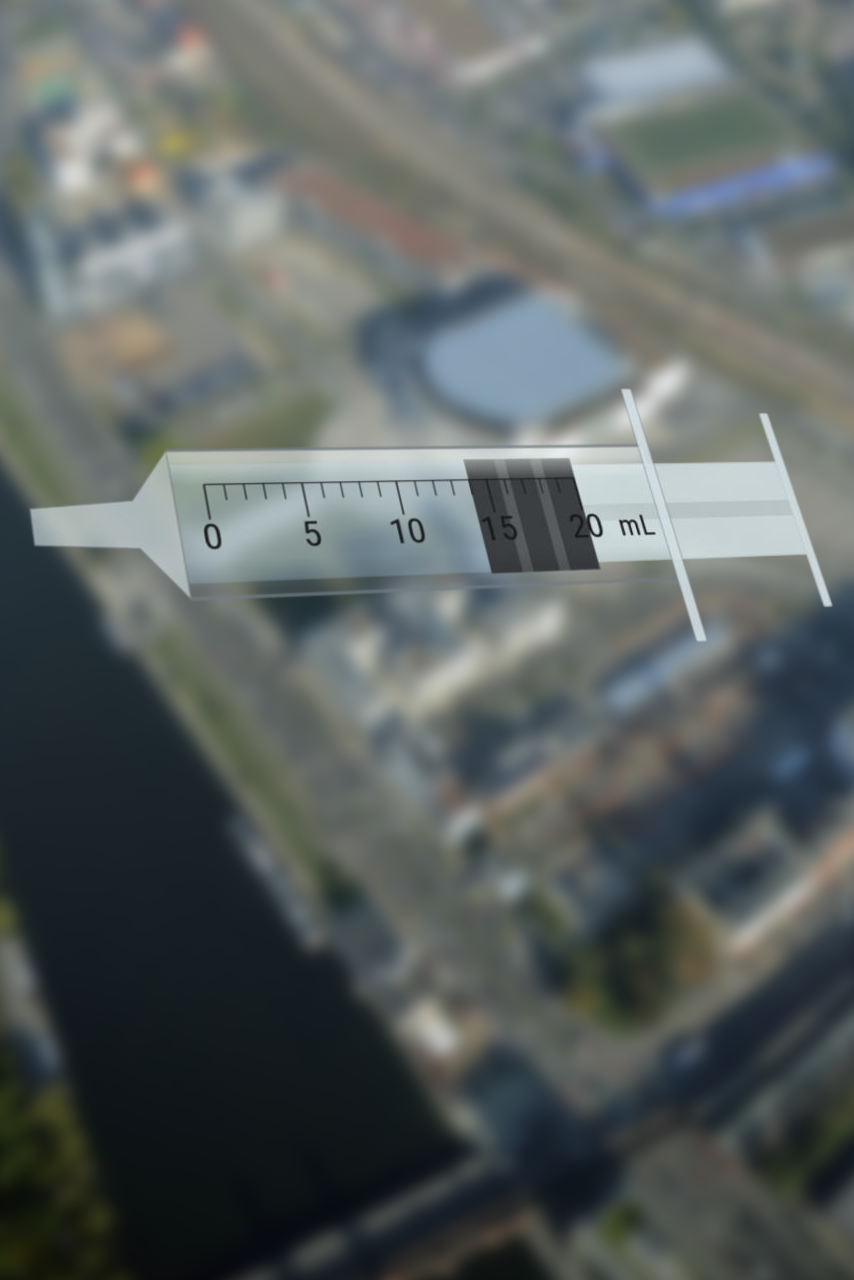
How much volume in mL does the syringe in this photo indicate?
14 mL
